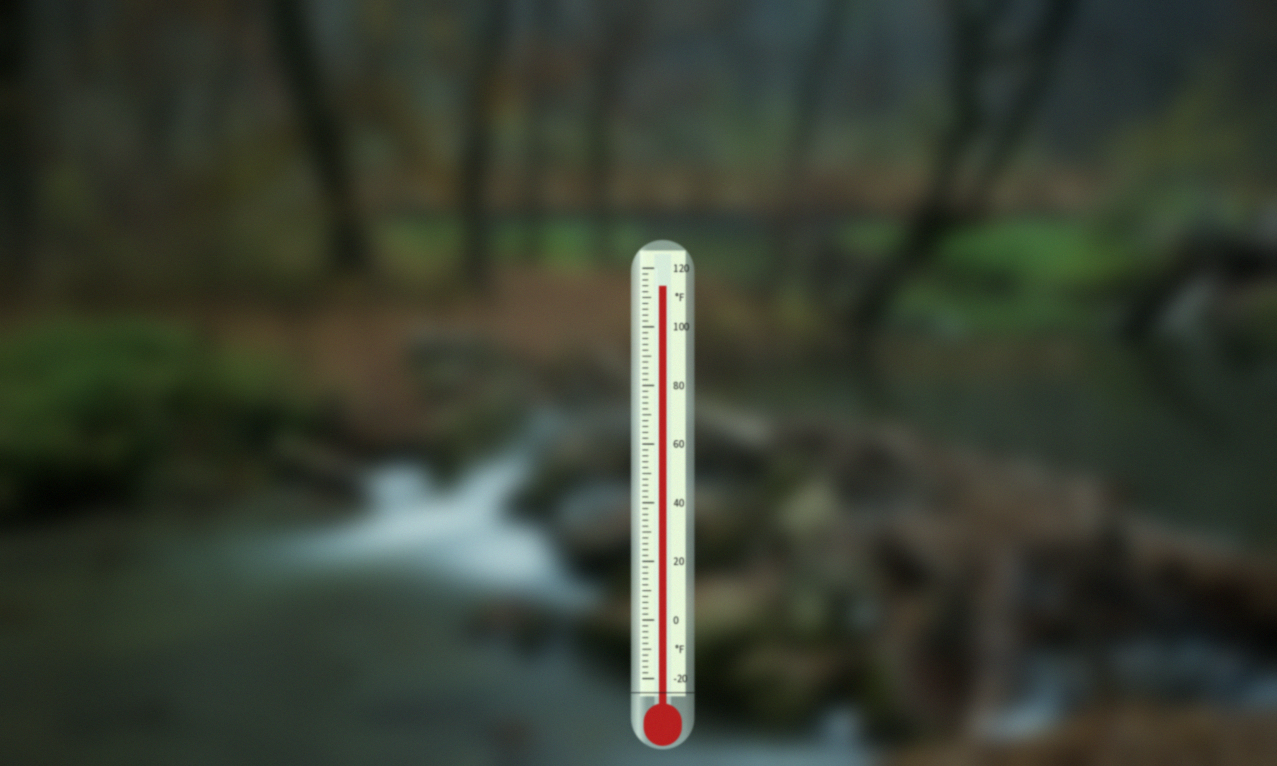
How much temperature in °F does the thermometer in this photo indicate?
114 °F
